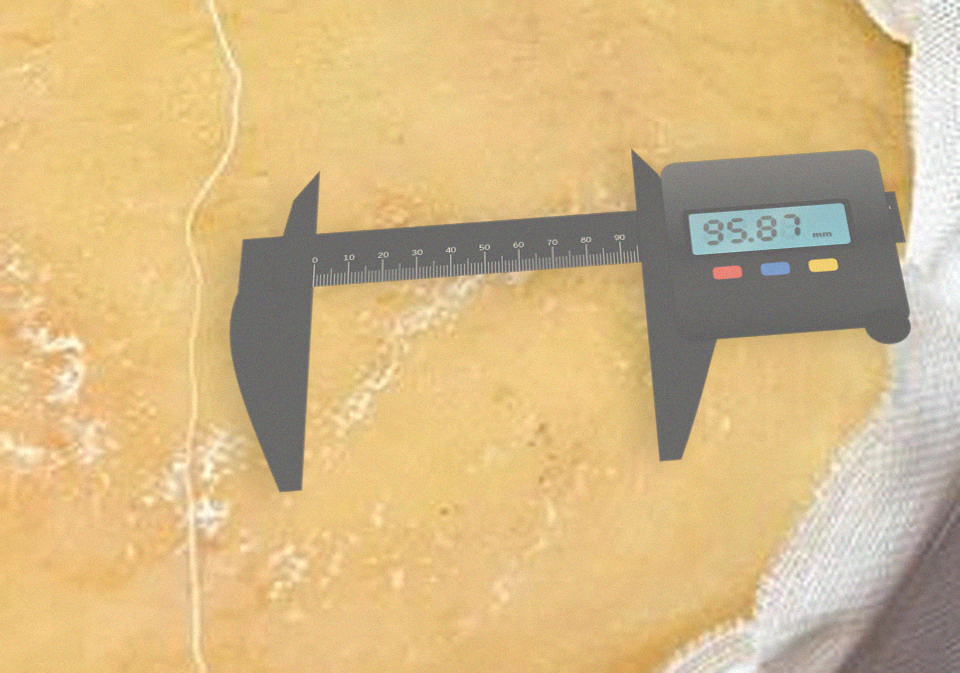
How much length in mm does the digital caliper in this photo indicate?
95.87 mm
